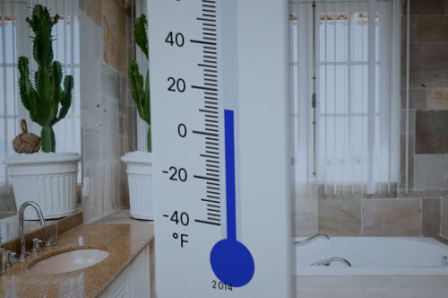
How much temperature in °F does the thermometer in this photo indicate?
12 °F
